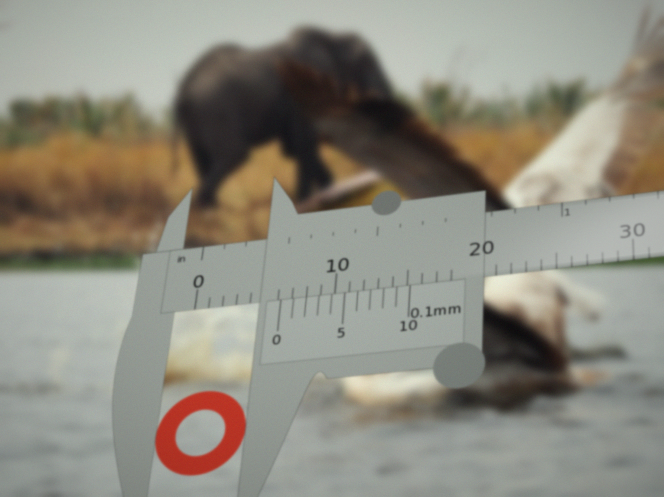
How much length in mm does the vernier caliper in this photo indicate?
6.2 mm
